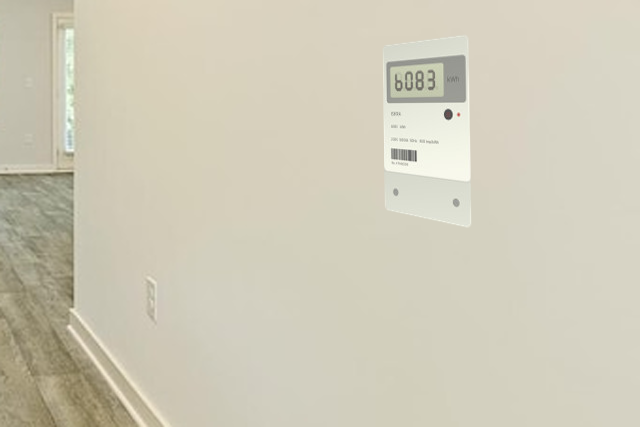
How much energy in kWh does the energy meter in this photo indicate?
6083 kWh
